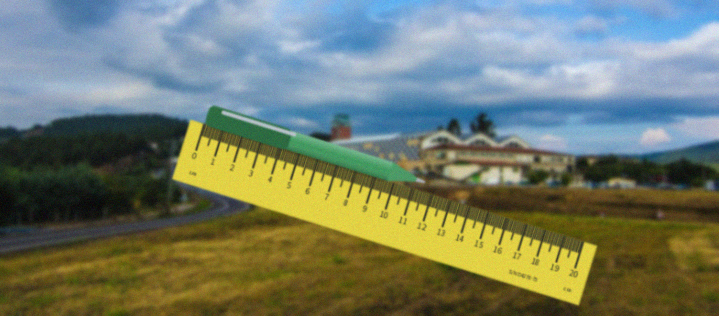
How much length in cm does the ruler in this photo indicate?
11.5 cm
